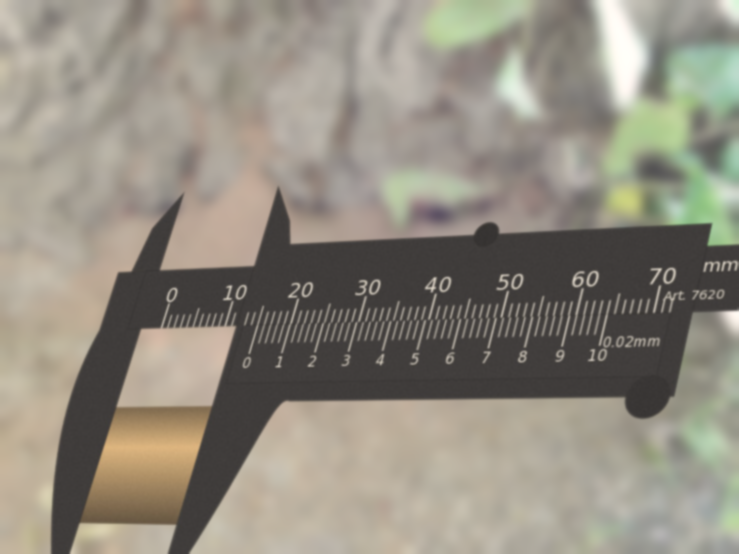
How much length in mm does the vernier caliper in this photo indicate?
15.0 mm
